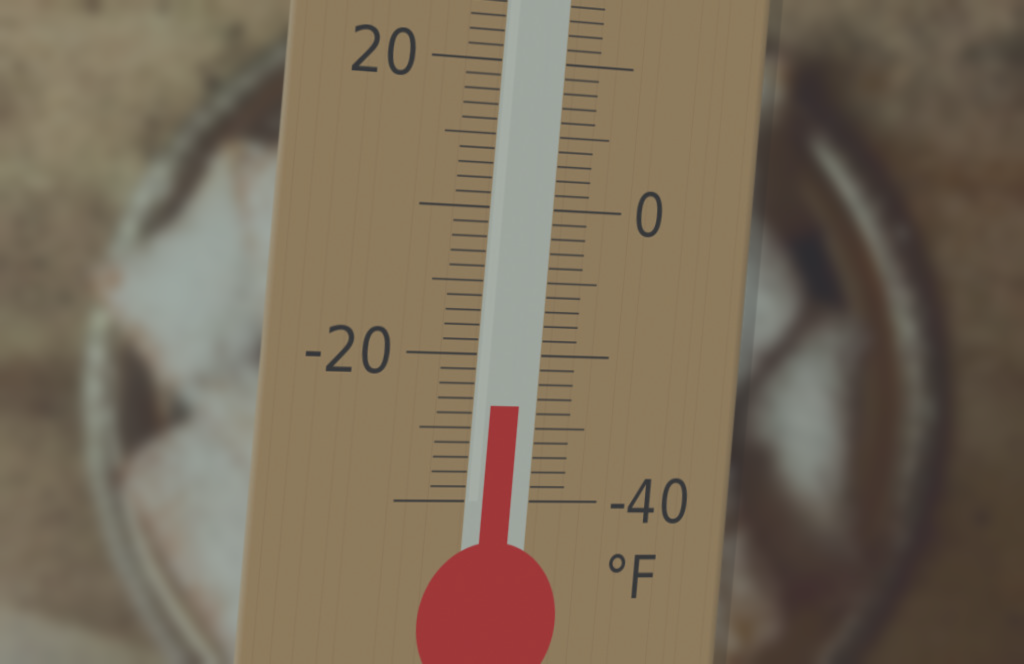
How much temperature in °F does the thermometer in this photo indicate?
-27 °F
